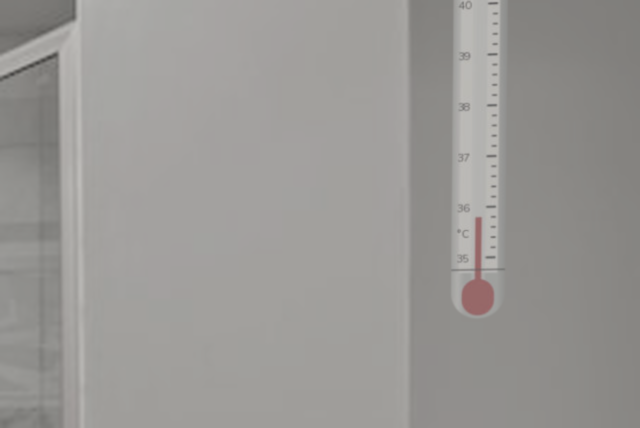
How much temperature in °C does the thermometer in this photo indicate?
35.8 °C
